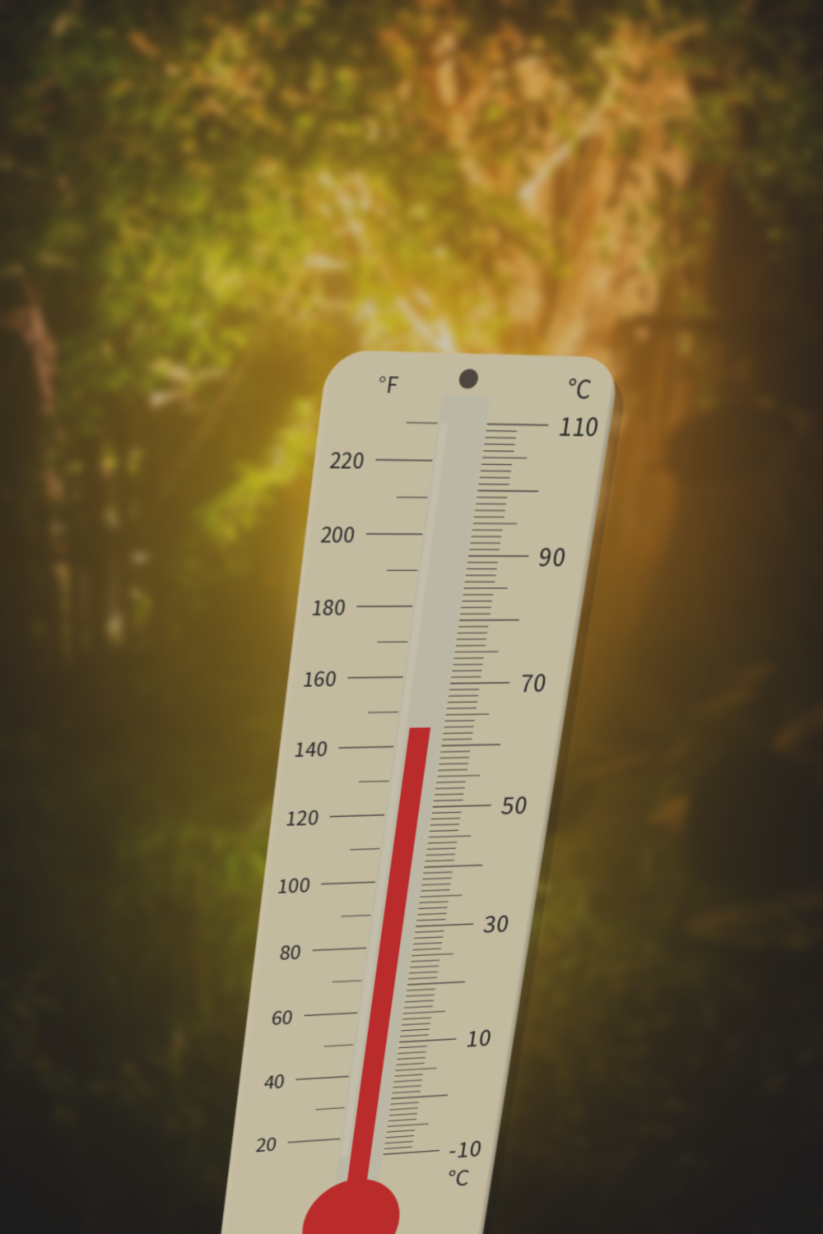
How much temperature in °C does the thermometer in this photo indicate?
63 °C
